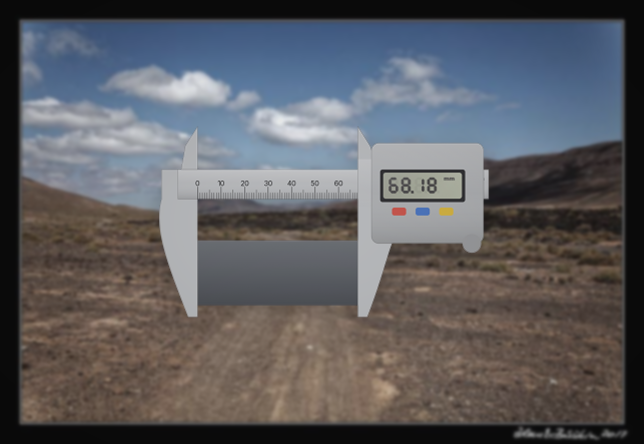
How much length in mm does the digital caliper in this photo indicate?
68.18 mm
